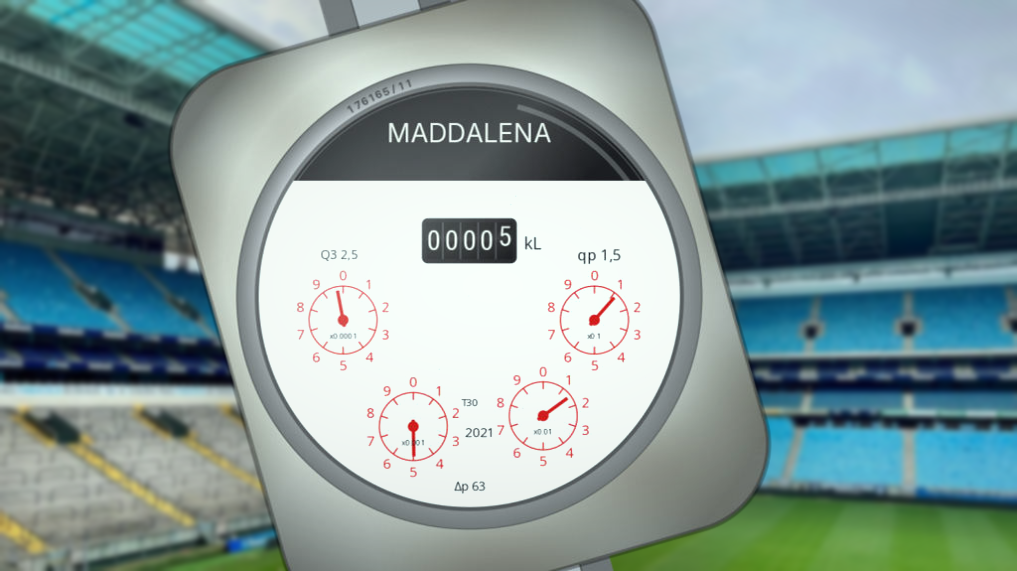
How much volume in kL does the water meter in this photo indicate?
5.1149 kL
